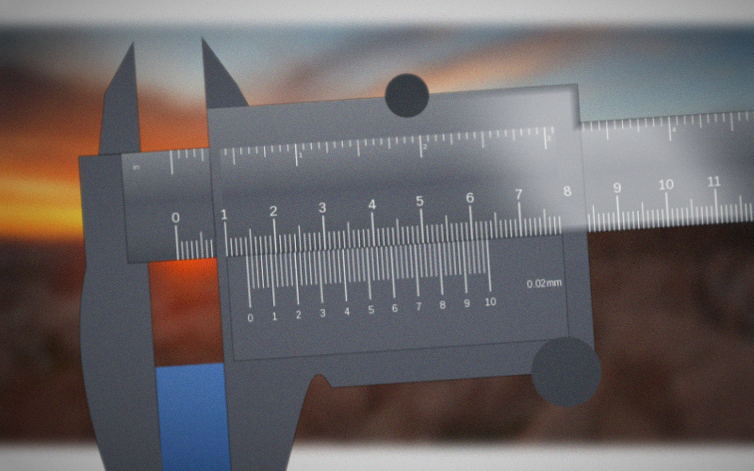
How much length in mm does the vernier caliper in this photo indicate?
14.0 mm
